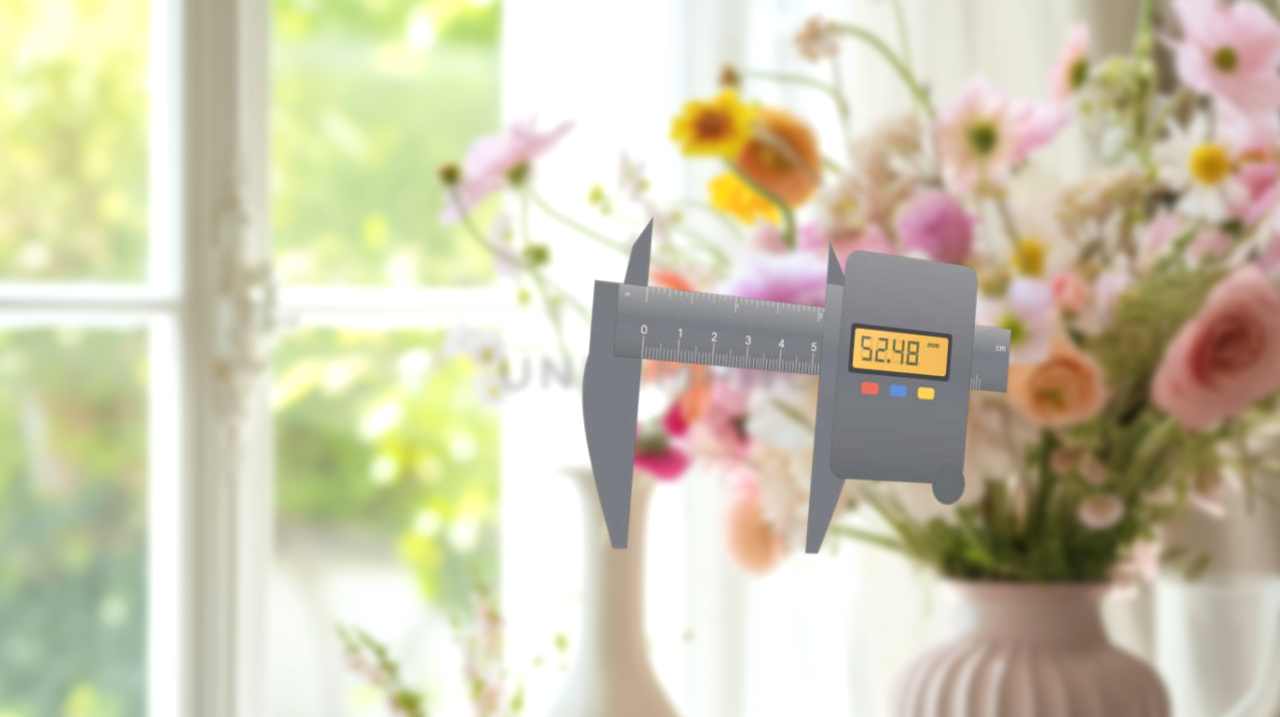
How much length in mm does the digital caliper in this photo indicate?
52.48 mm
